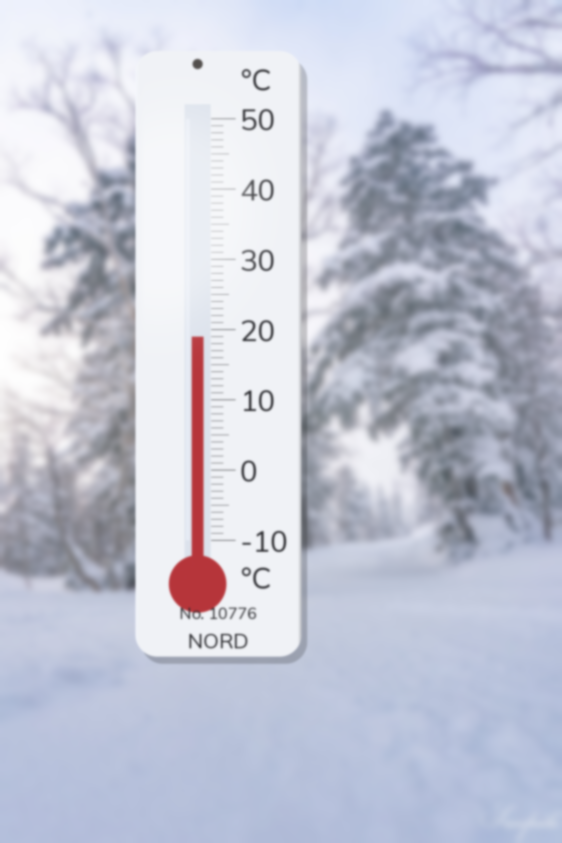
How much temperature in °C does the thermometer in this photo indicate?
19 °C
